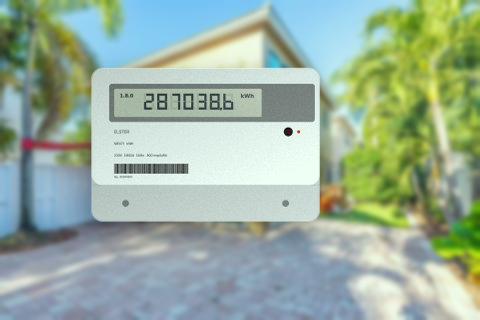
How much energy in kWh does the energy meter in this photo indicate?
287038.6 kWh
